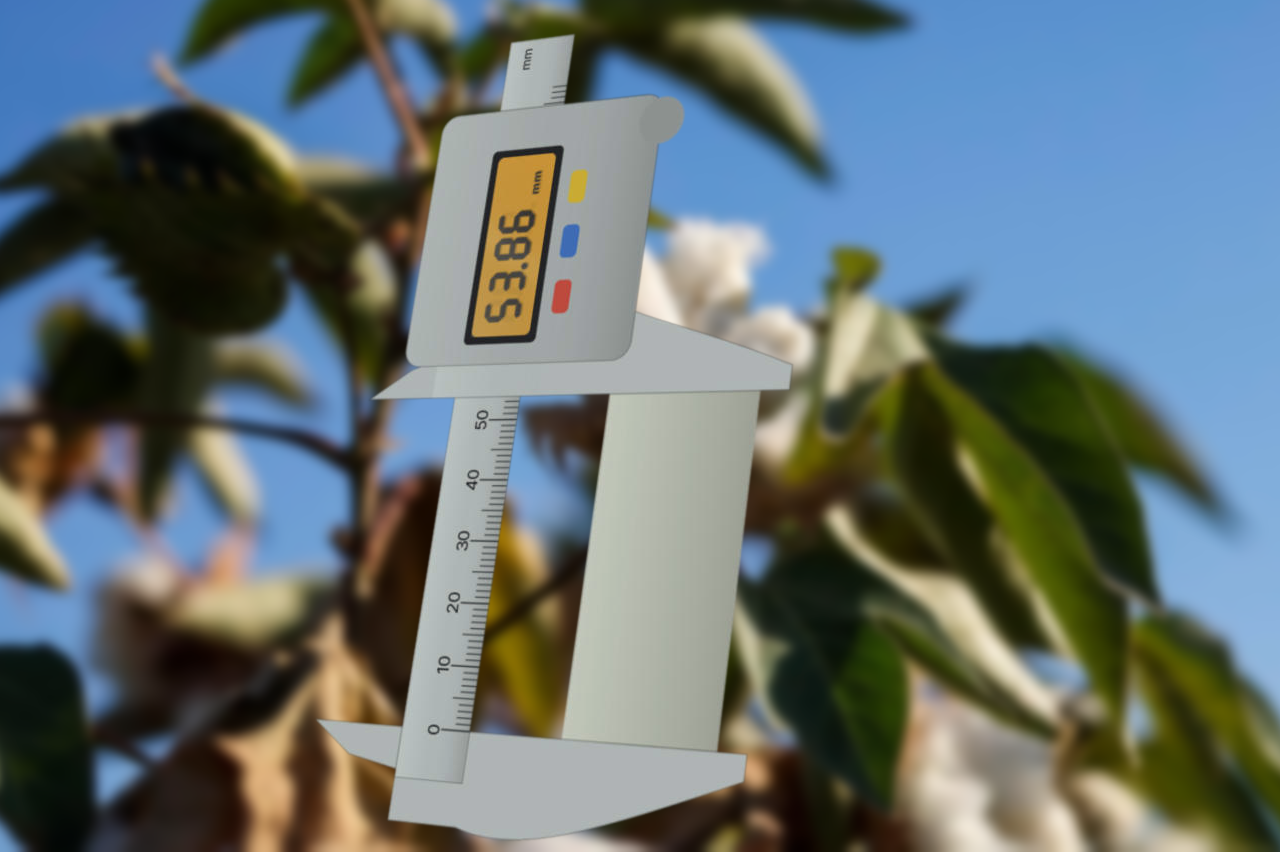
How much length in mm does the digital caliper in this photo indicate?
53.86 mm
